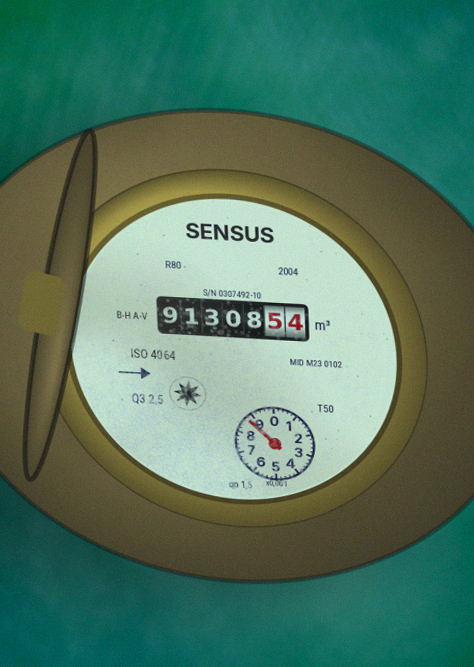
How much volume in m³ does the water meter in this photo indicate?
91308.548 m³
